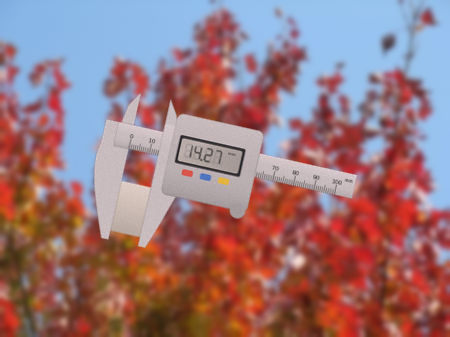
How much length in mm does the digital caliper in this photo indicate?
14.27 mm
